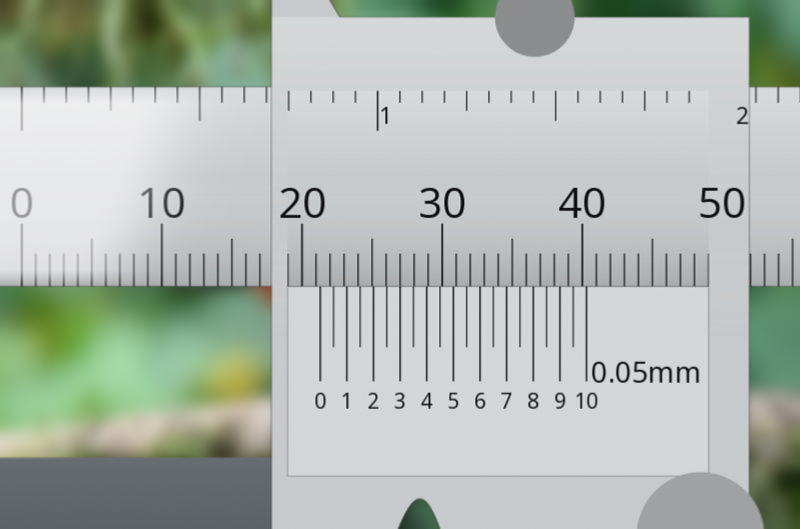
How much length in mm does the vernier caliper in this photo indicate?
21.3 mm
